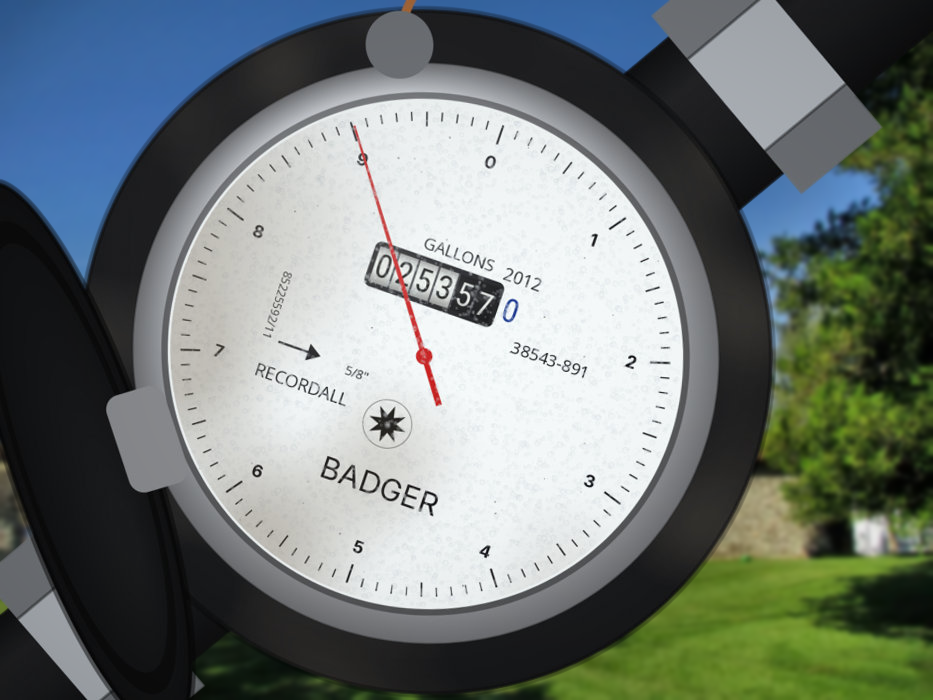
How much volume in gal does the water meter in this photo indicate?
253569.0 gal
